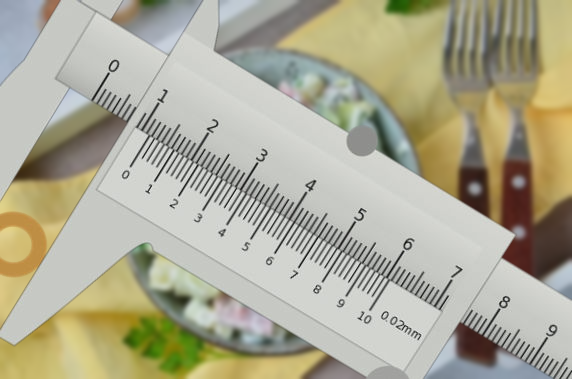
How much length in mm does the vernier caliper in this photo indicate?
11.6 mm
